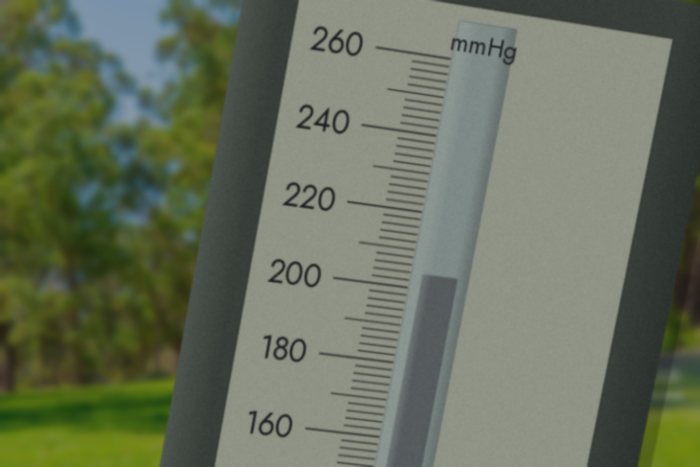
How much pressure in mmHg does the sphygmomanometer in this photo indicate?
204 mmHg
